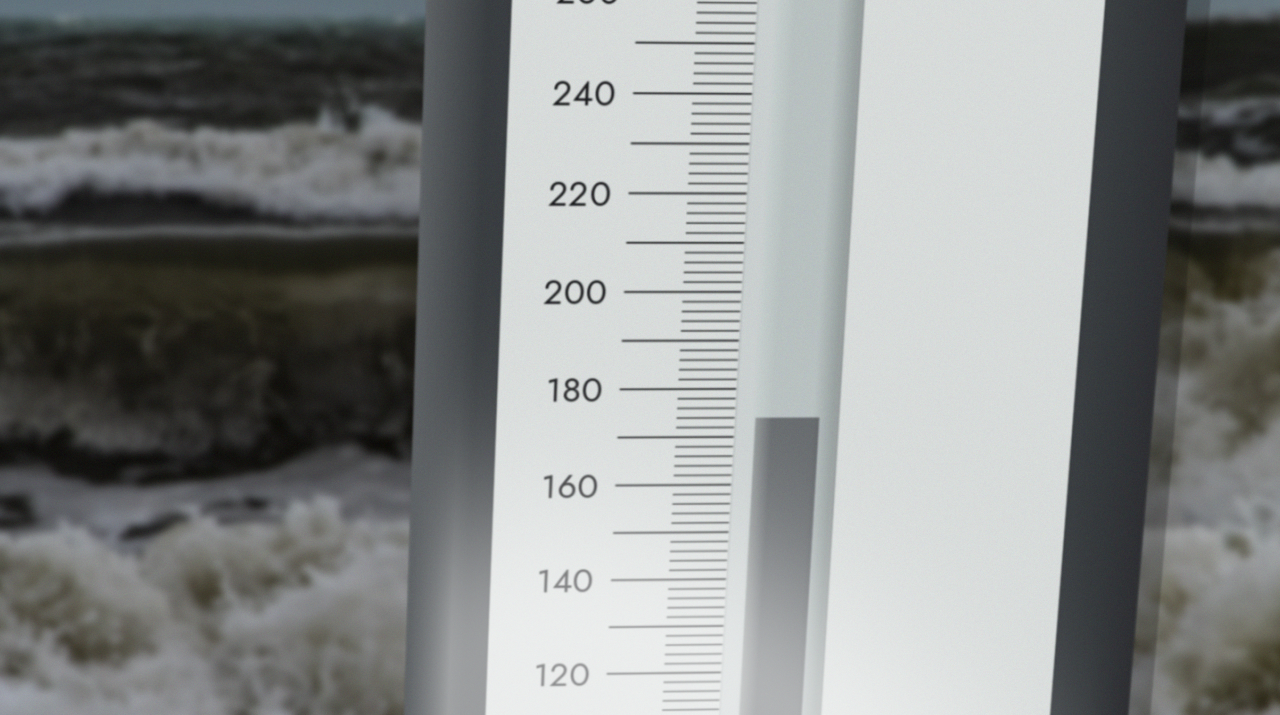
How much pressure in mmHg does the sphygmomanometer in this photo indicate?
174 mmHg
